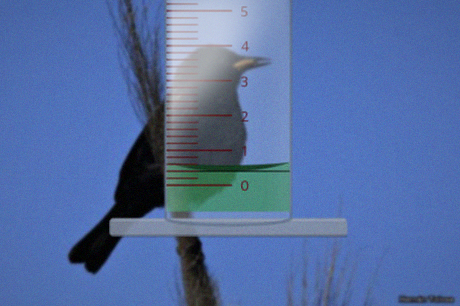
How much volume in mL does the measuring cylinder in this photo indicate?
0.4 mL
